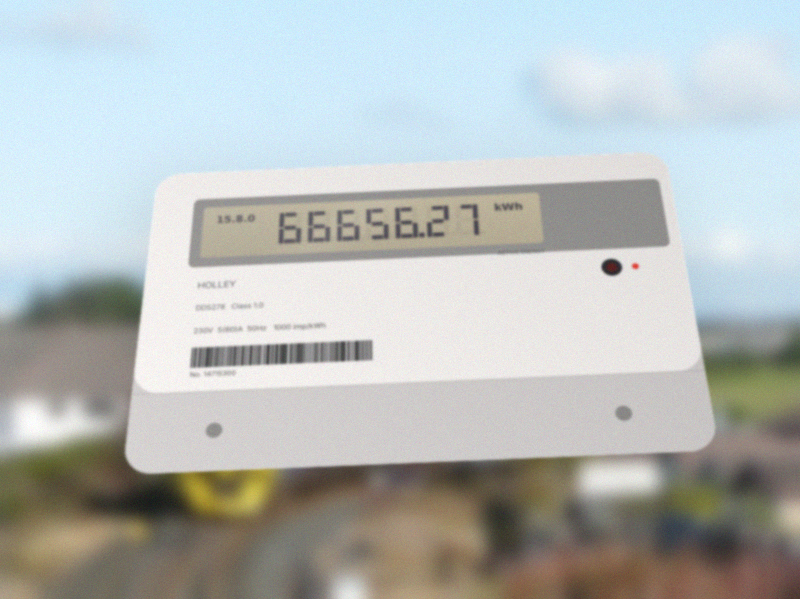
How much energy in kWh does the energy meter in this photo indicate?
66656.27 kWh
